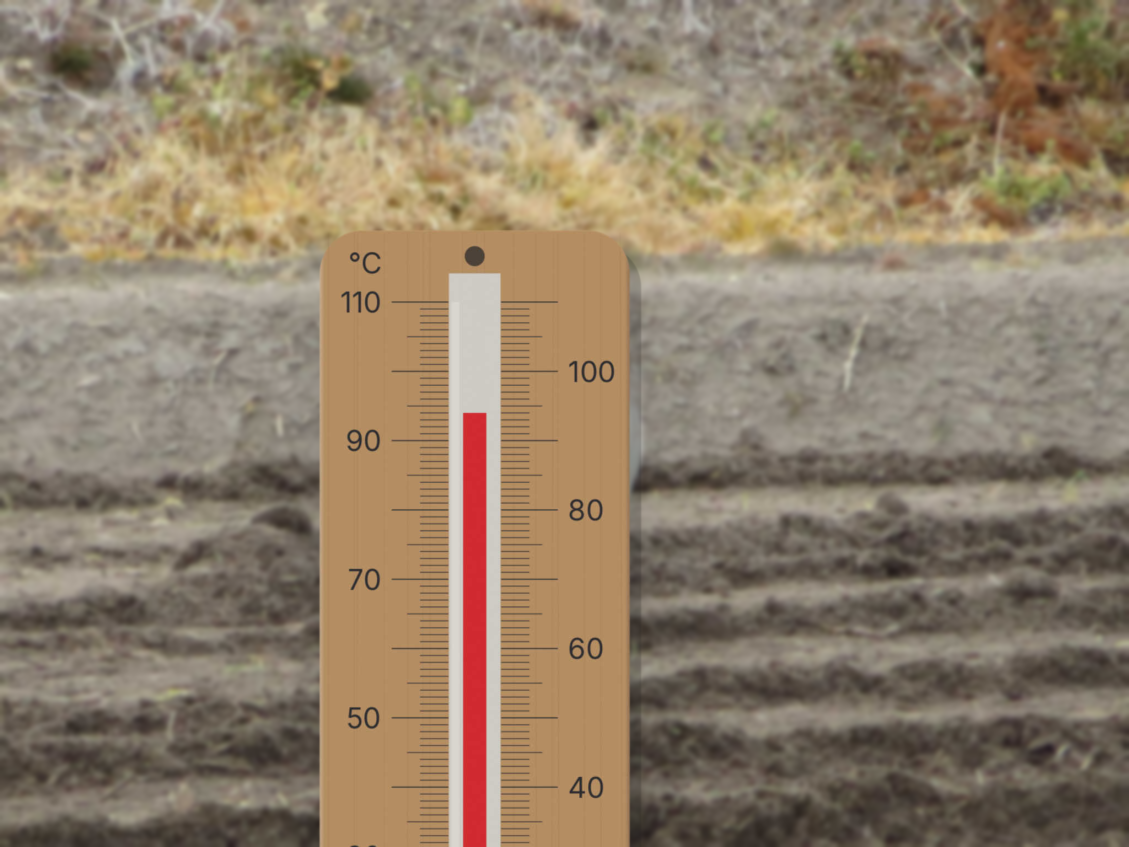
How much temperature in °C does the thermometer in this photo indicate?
94 °C
